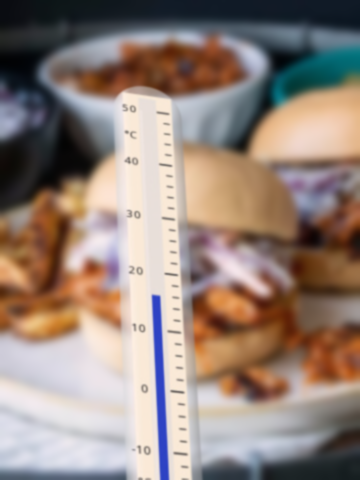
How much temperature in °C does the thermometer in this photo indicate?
16 °C
